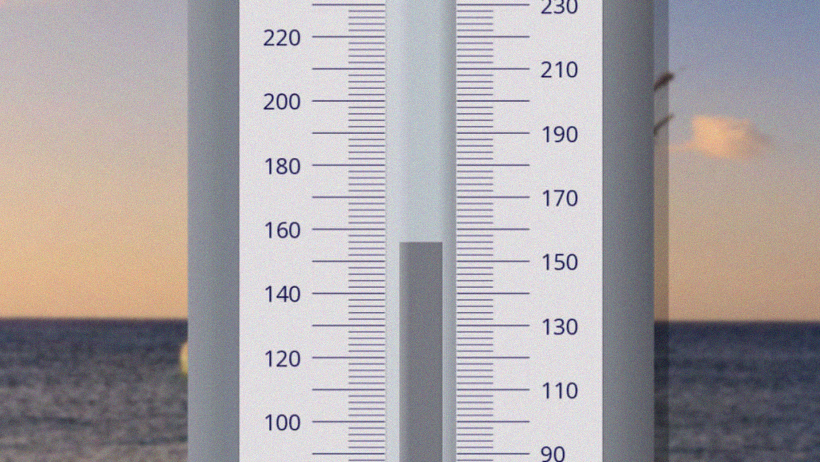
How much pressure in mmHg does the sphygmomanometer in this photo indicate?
156 mmHg
